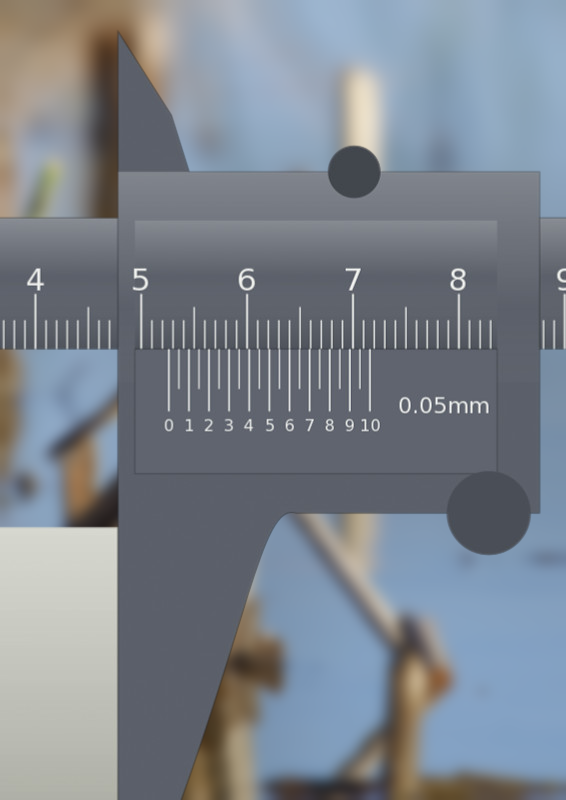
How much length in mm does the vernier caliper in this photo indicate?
52.6 mm
